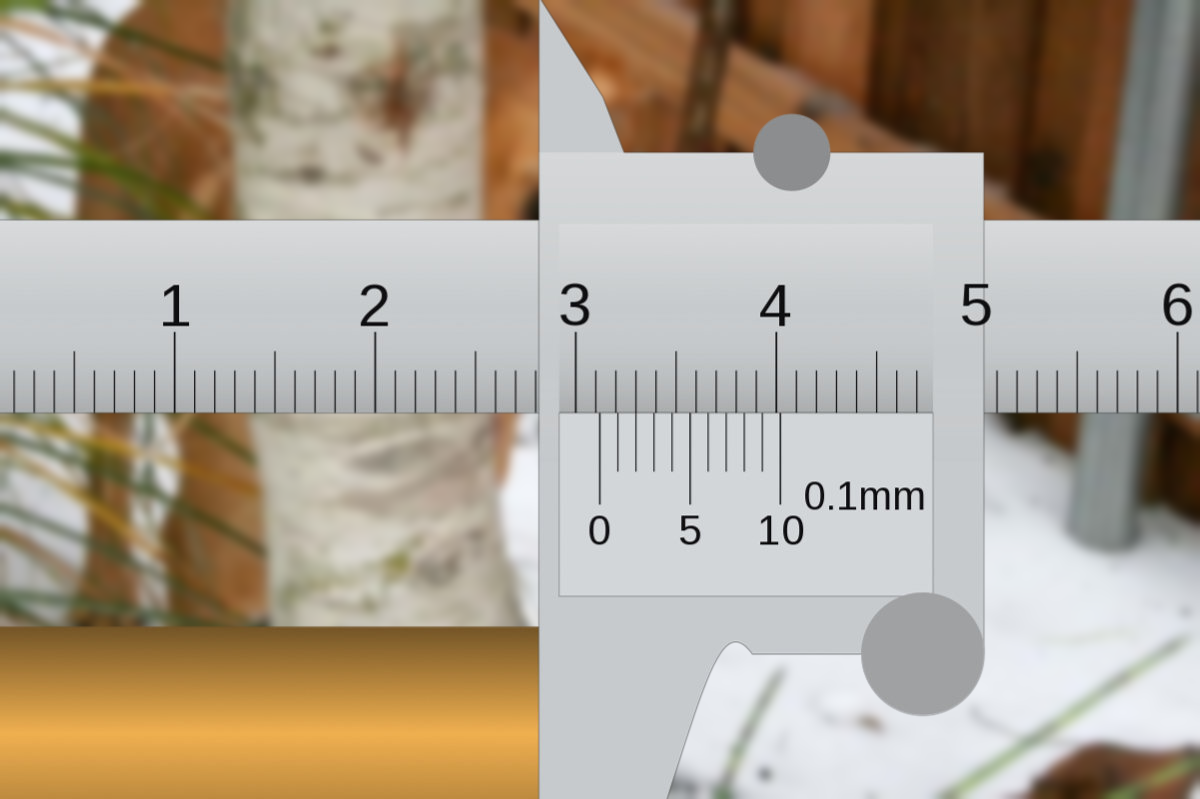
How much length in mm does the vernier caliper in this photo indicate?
31.2 mm
